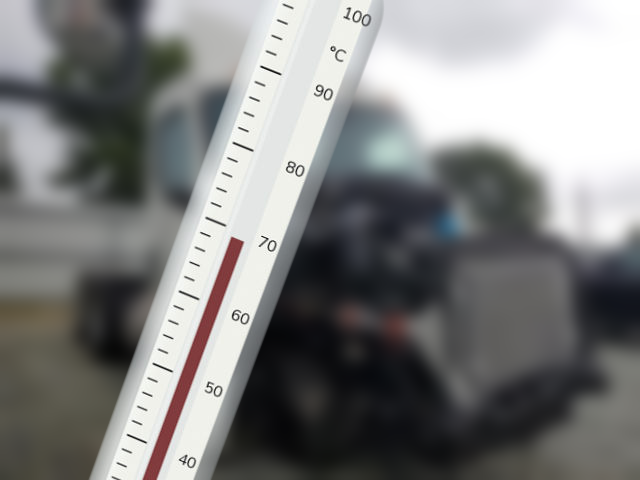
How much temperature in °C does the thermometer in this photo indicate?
69 °C
